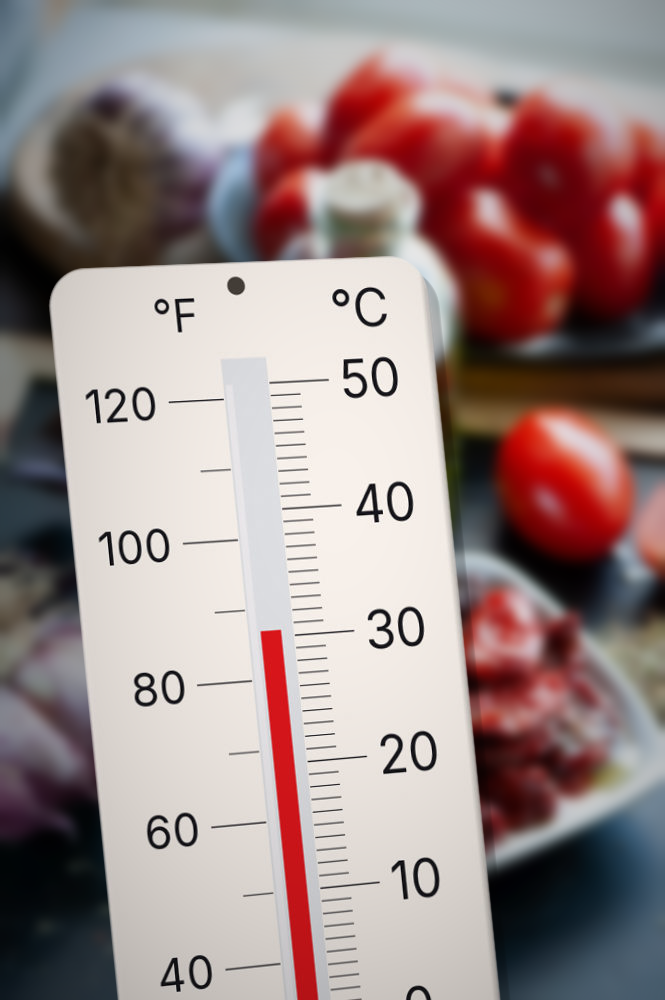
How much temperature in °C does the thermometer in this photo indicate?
30.5 °C
